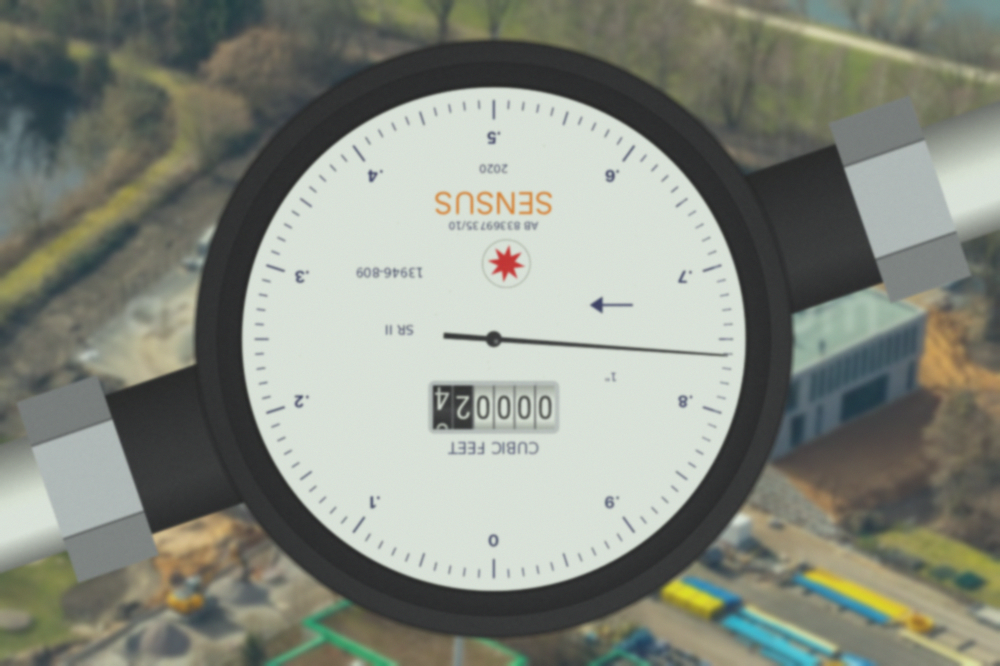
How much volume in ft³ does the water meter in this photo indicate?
23.76 ft³
